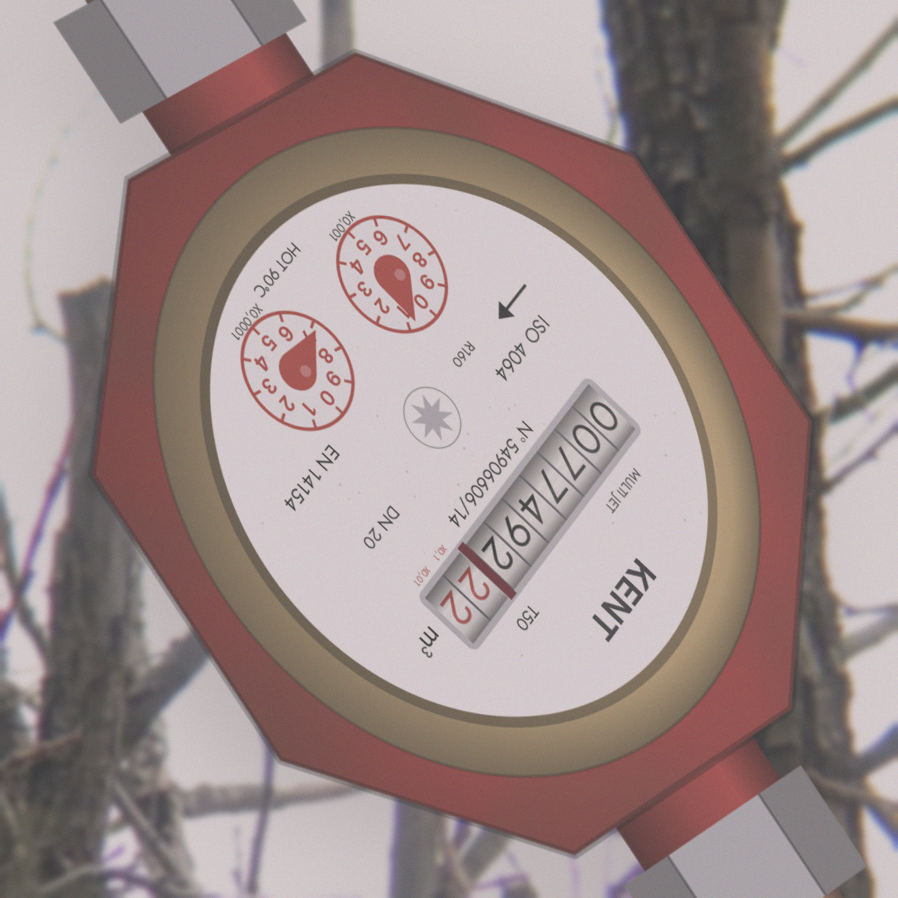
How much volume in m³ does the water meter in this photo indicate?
77492.2207 m³
